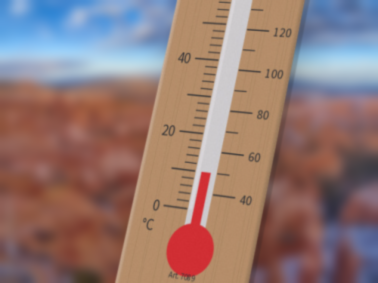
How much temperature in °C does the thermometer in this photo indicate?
10 °C
